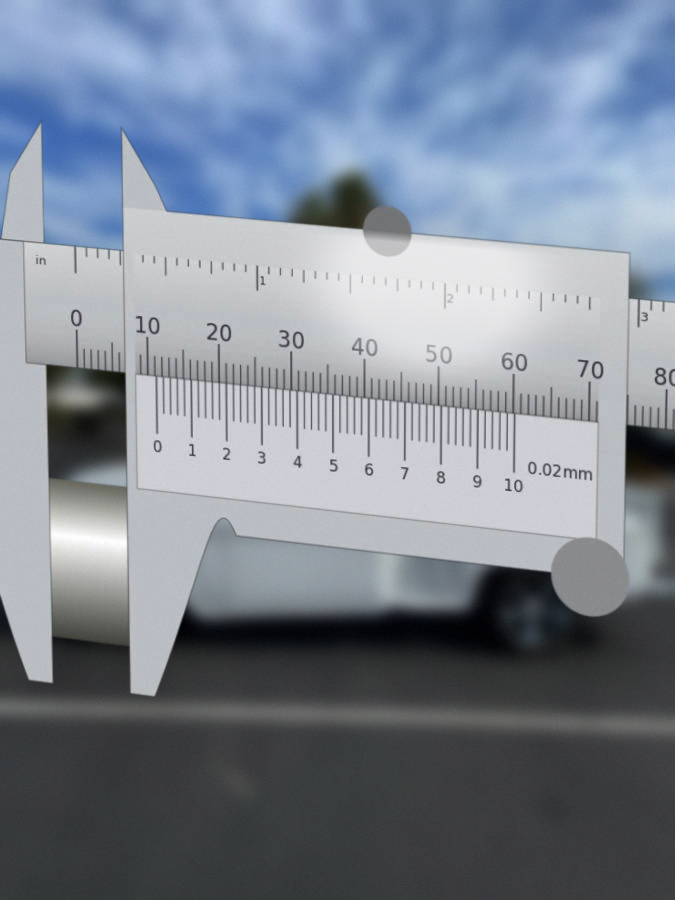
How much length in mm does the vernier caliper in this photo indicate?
11.2 mm
